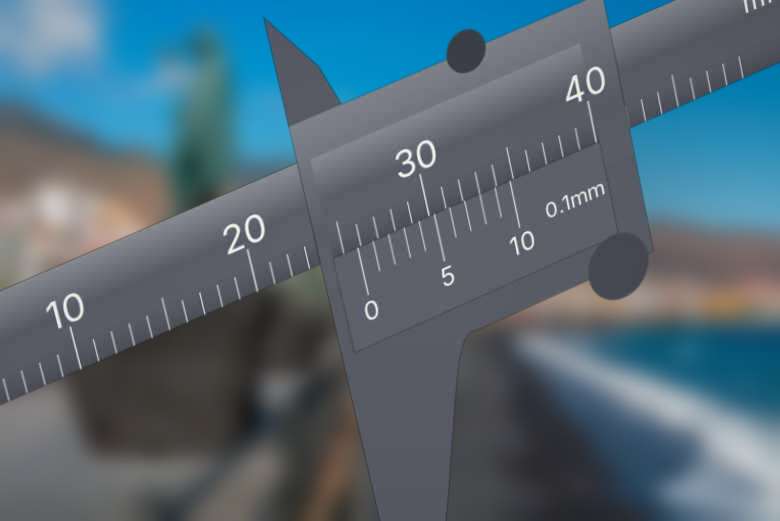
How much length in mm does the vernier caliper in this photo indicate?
25.8 mm
